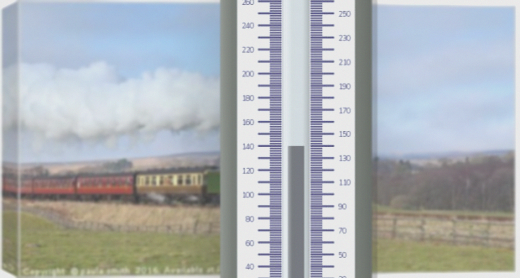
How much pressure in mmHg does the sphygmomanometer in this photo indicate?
140 mmHg
